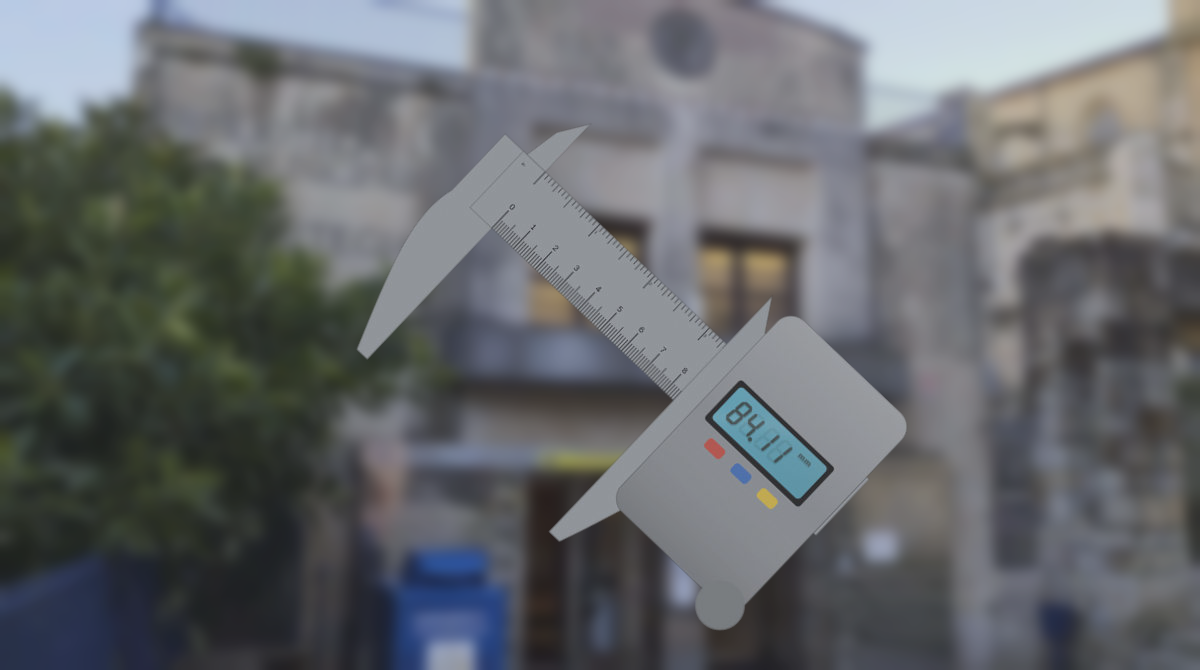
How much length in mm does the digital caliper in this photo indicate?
84.11 mm
